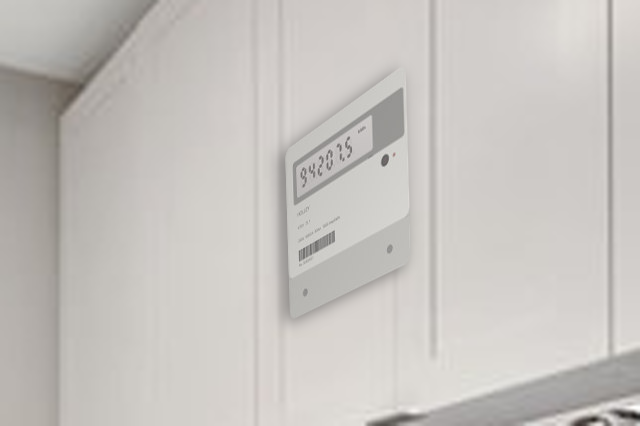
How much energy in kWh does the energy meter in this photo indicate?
94207.5 kWh
